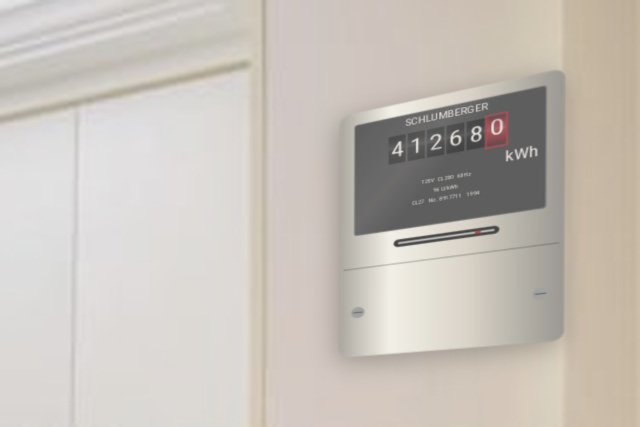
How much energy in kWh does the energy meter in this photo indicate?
41268.0 kWh
